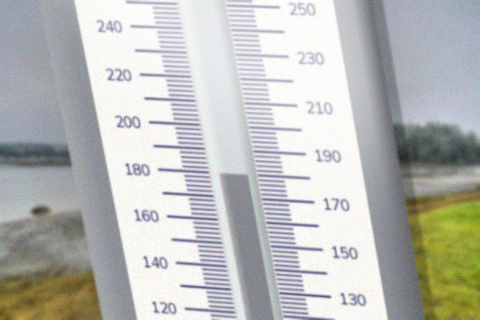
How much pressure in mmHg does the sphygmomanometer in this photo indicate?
180 mmHg
